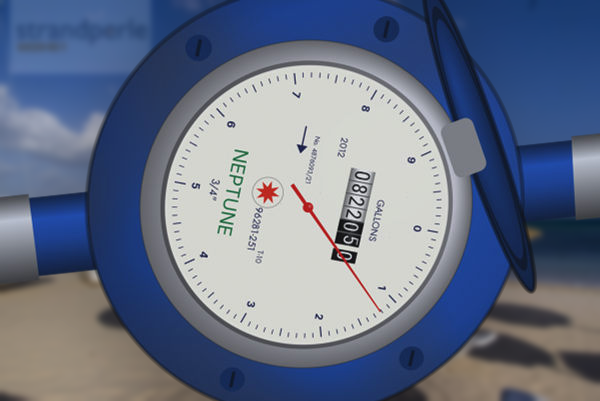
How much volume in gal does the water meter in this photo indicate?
822051.2 gal
